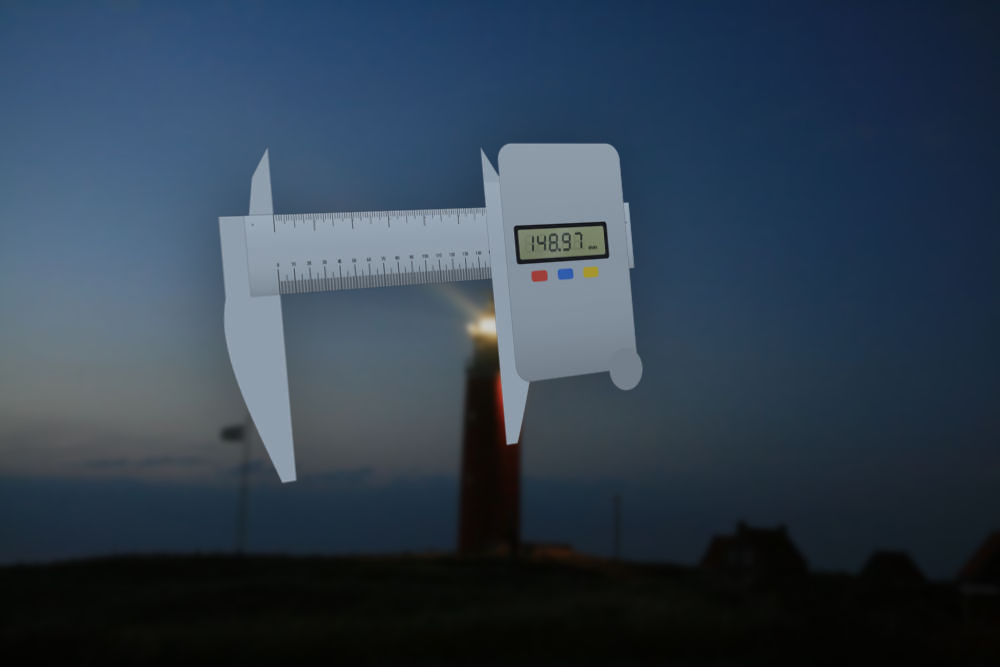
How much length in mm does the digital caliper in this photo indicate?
148.97 mm
